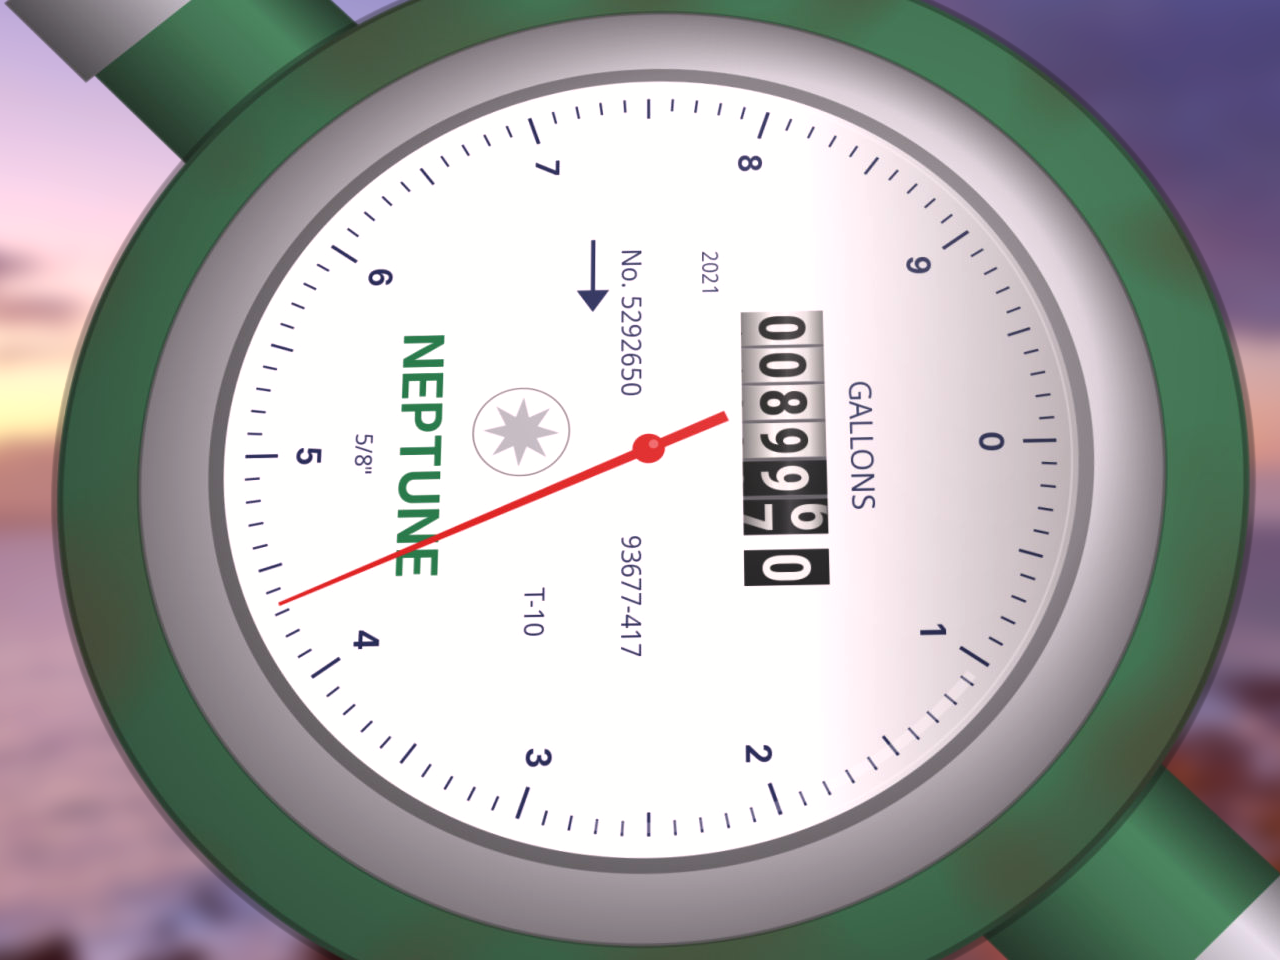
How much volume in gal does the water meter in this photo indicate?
89964.3 gal
